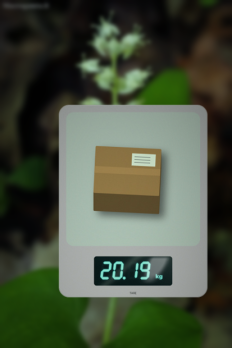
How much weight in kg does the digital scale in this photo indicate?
20.19 kg
